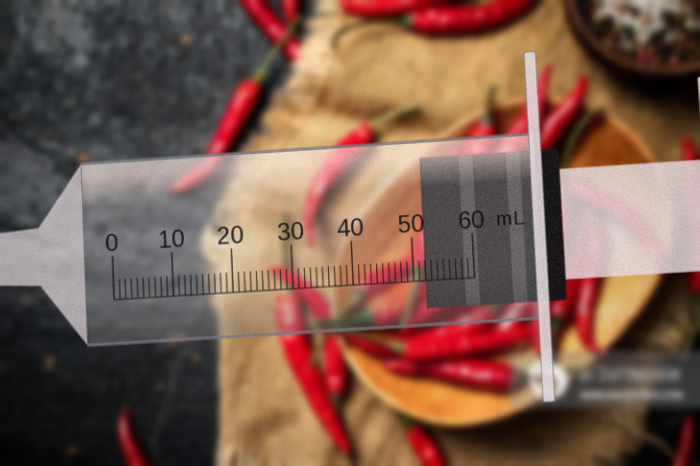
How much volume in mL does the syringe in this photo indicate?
52 mL
